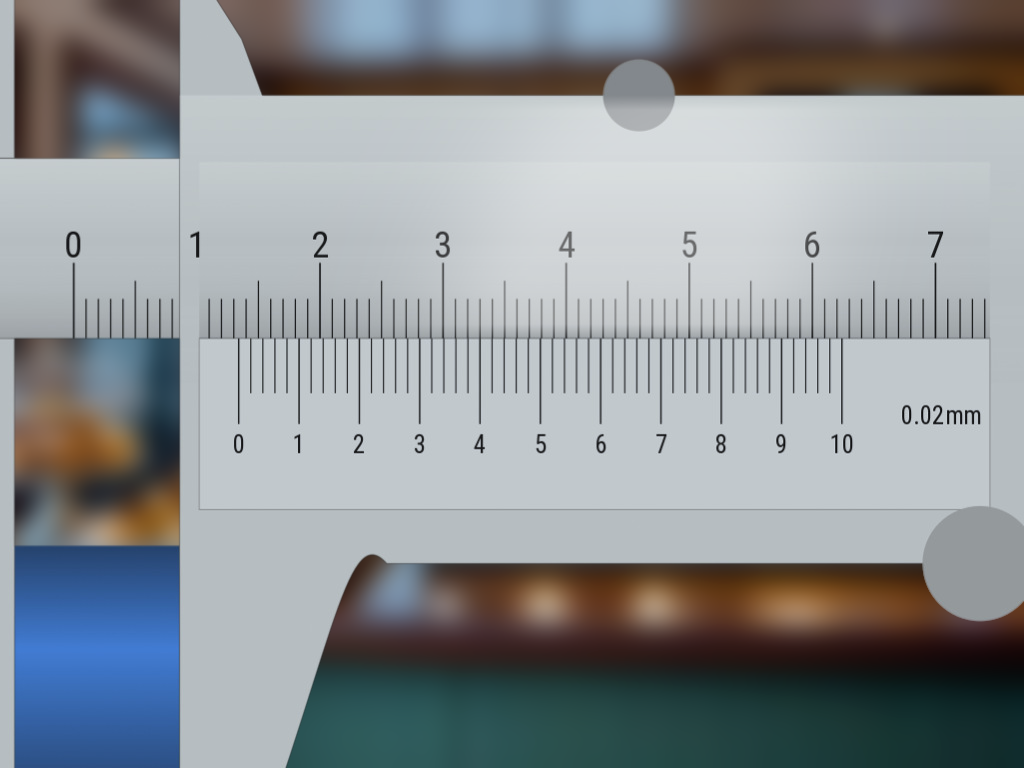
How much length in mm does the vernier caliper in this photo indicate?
13.4 mm
